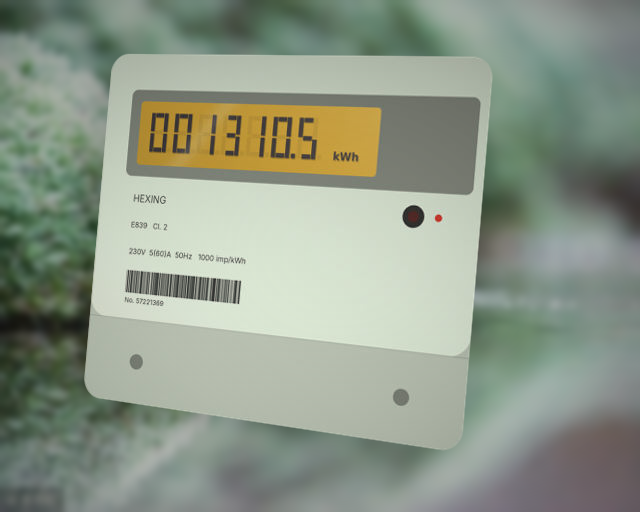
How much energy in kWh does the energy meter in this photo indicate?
1310.5 kWh
